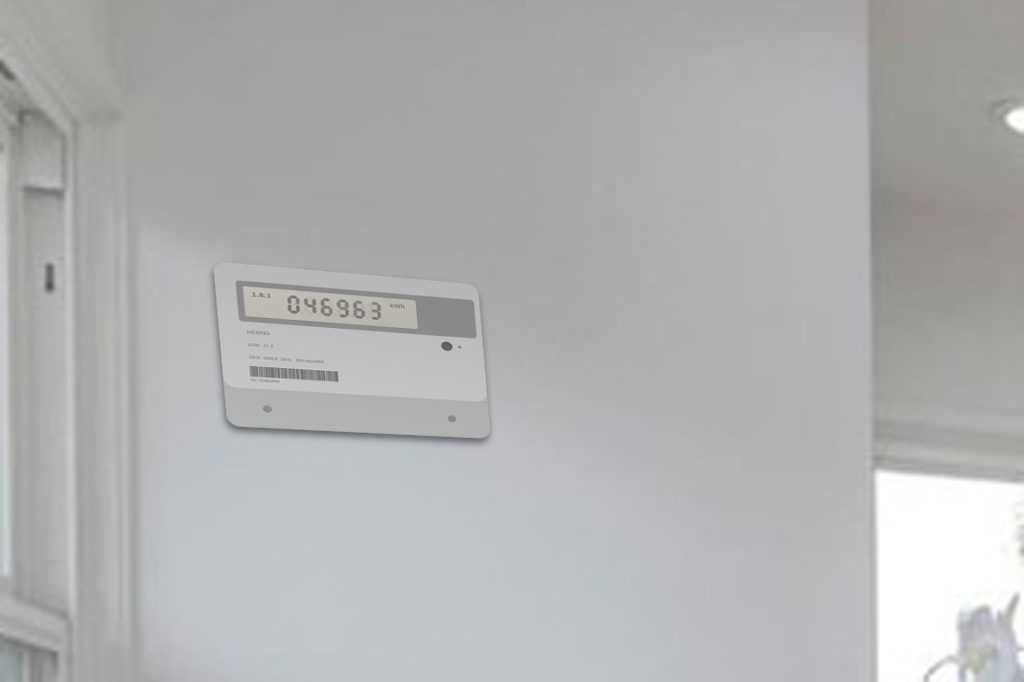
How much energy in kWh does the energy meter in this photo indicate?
46963 kWh
